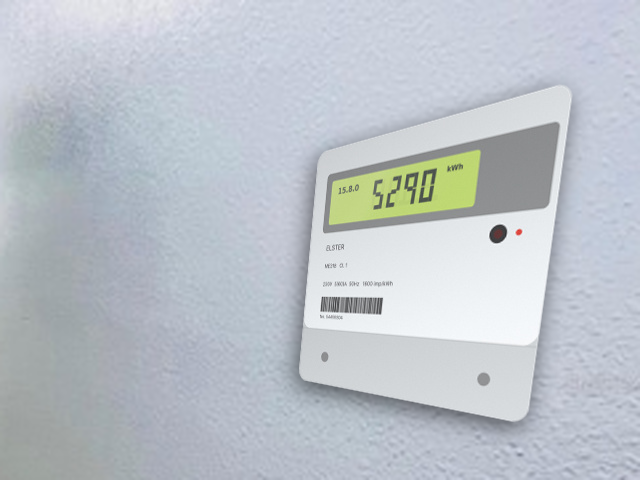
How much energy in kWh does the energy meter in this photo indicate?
5290 kWh
